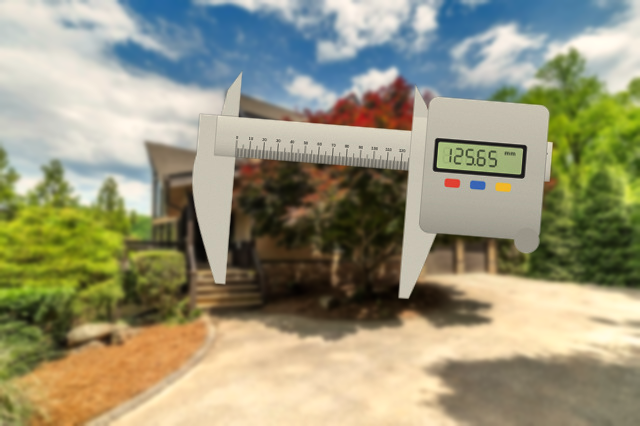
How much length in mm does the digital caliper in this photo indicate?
125.65 mm
